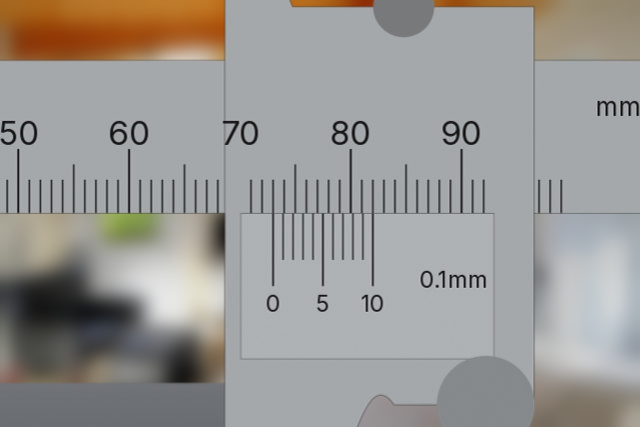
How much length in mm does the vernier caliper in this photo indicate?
73.0 mm
